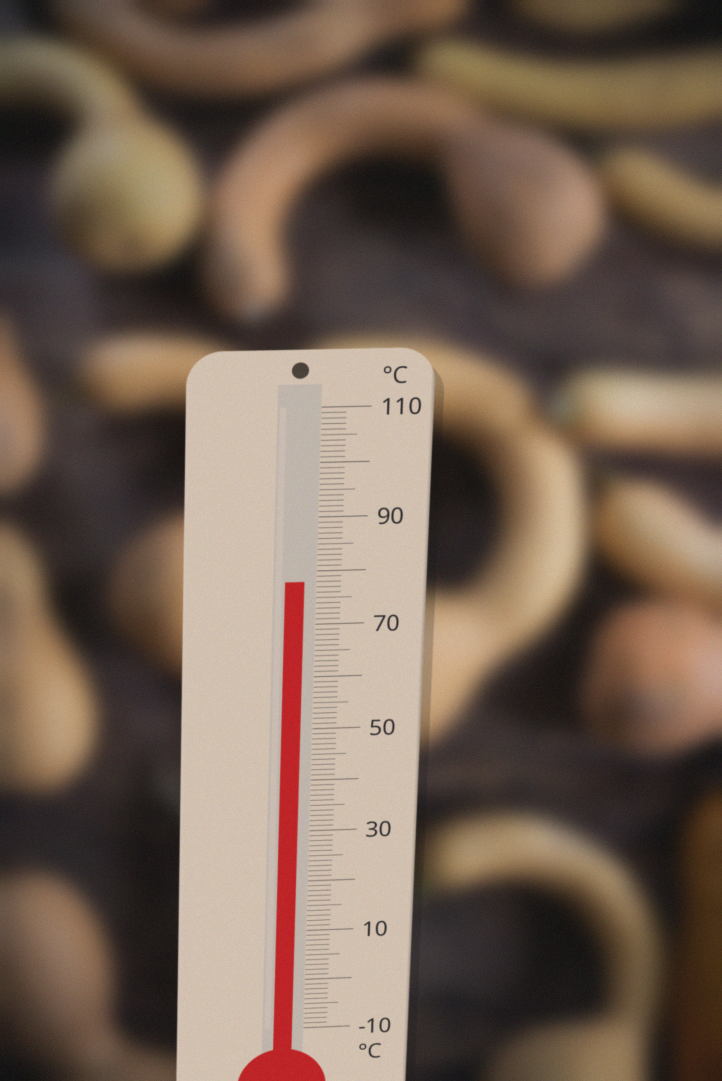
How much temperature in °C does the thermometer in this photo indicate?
78 °C
